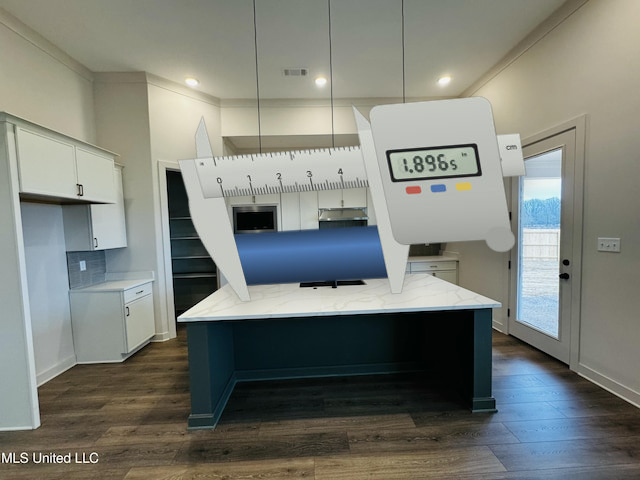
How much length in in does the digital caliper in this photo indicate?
1.8965 in
